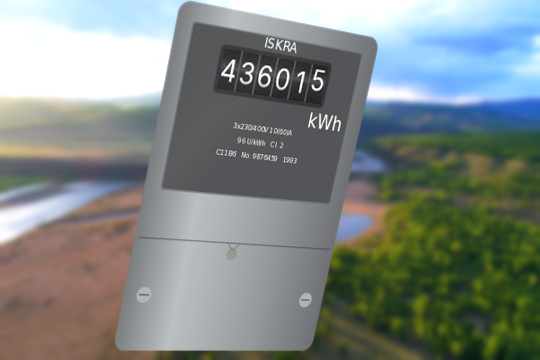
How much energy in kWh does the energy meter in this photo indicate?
436015 kWh
